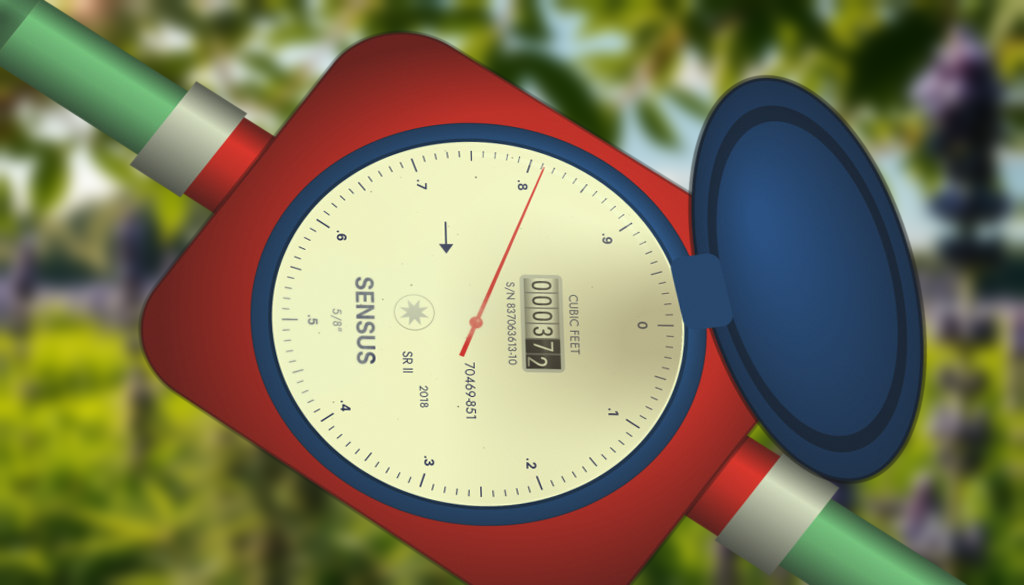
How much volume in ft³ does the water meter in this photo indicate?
371.81 ft³
